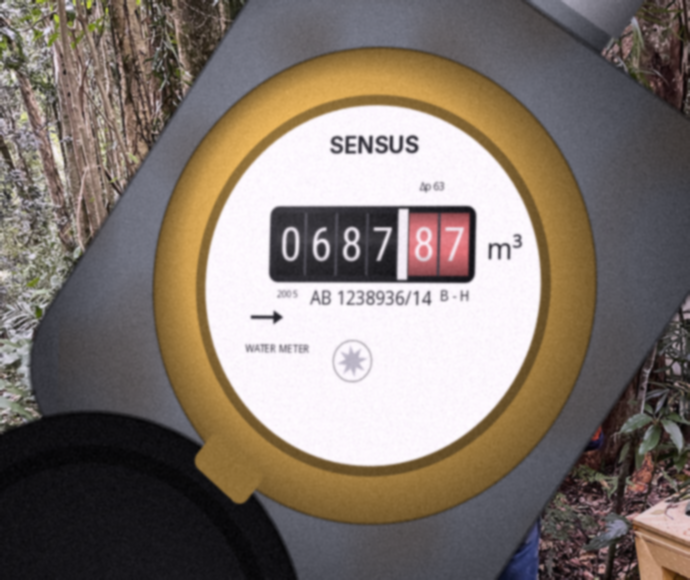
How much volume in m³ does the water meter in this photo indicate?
687.87 m³
